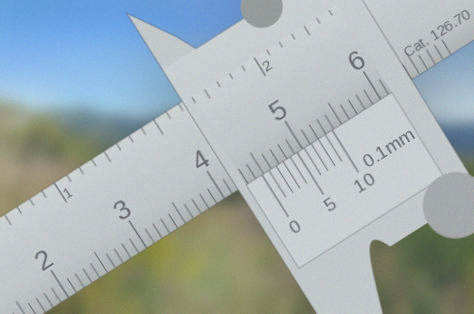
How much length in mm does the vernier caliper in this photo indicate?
44.8 mm
